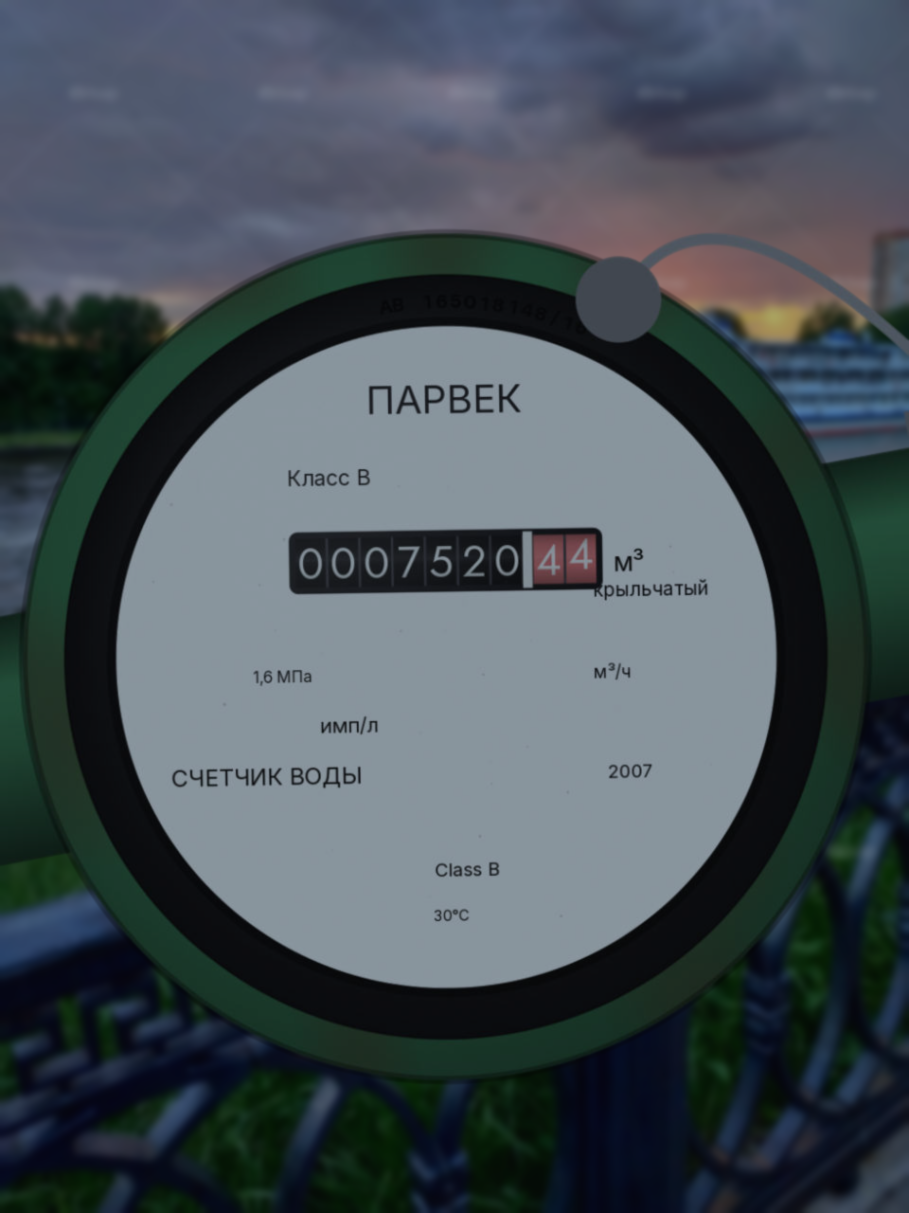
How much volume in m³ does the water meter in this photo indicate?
7520.44 m³
